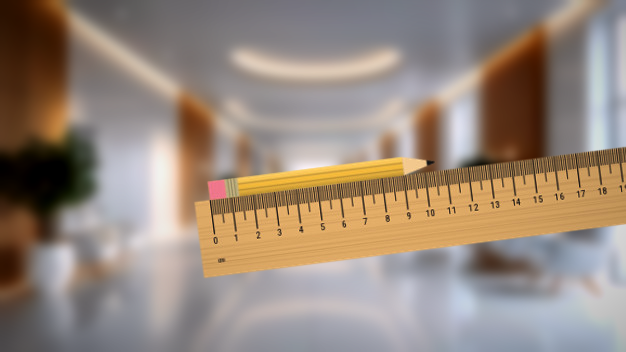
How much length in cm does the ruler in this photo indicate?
10.5 cm
